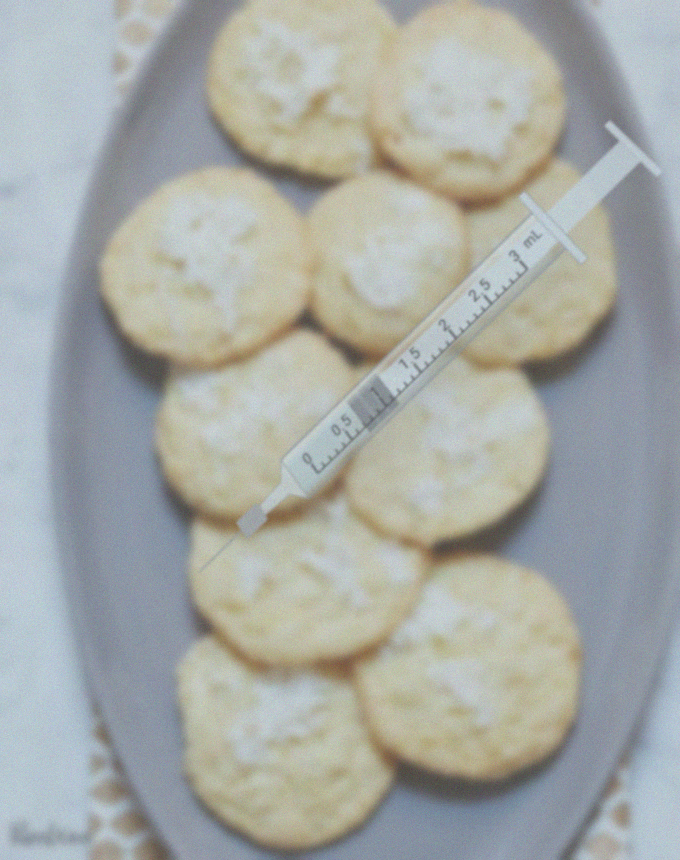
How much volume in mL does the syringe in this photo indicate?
0.7 mL
